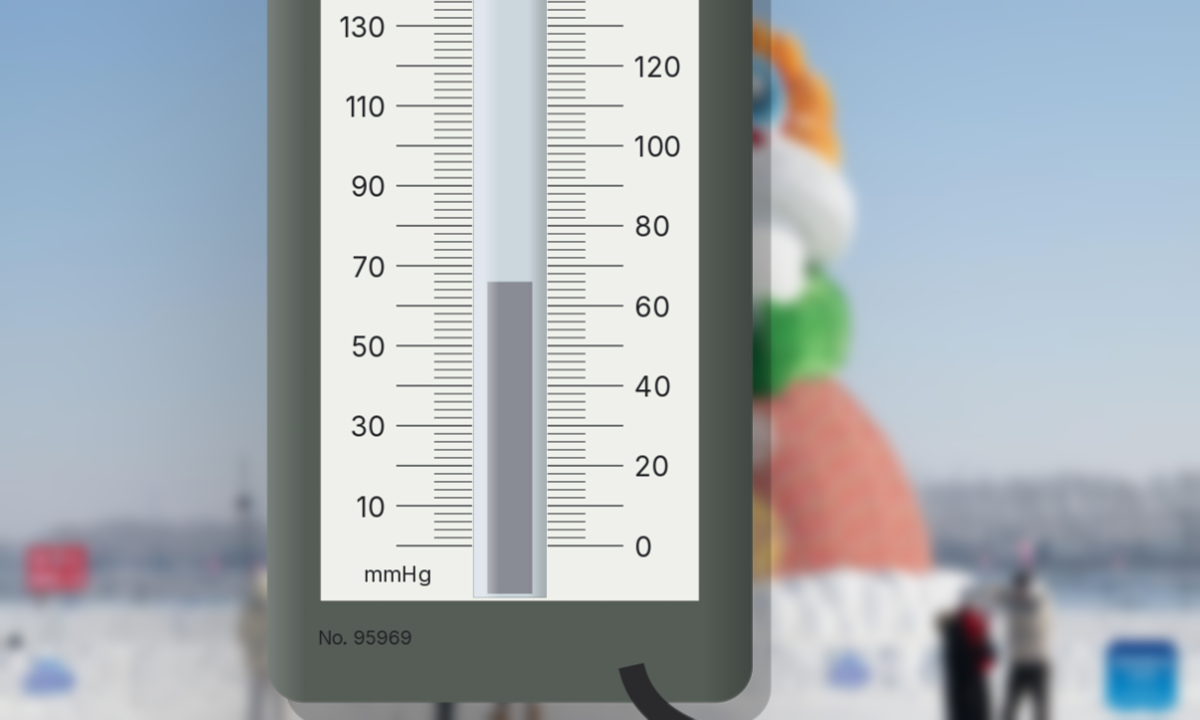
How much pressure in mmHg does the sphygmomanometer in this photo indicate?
66 mmHg
